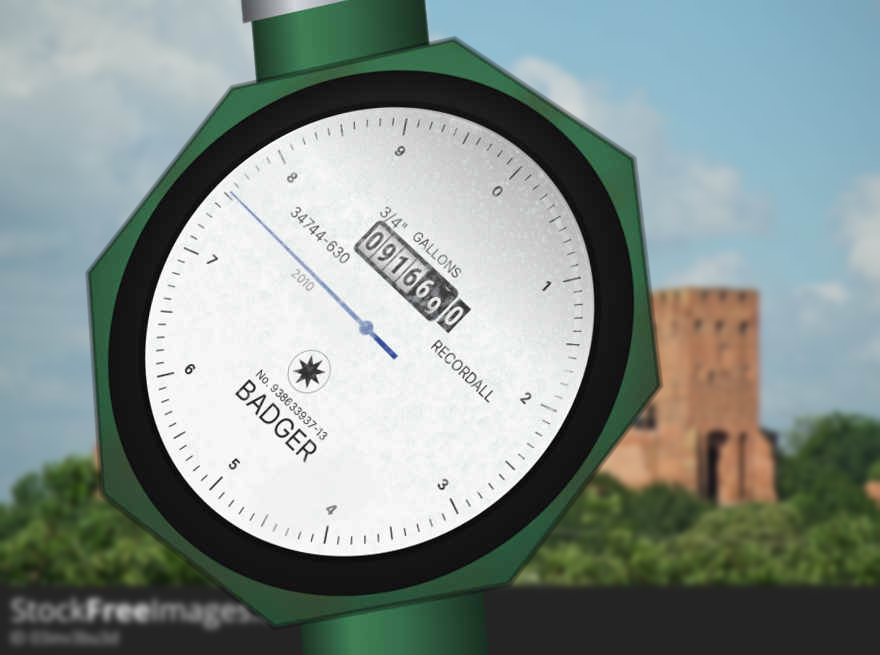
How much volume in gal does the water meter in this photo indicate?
916687.5 gal
